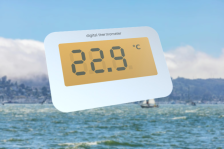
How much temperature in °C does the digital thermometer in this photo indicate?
22.9 °C
